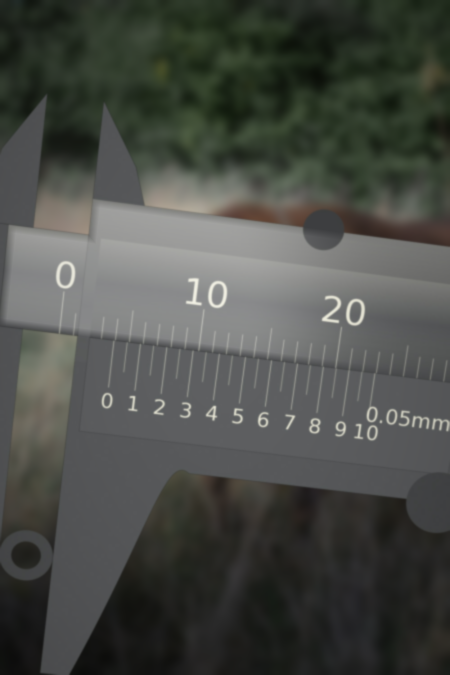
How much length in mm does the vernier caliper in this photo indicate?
3.9 mm
